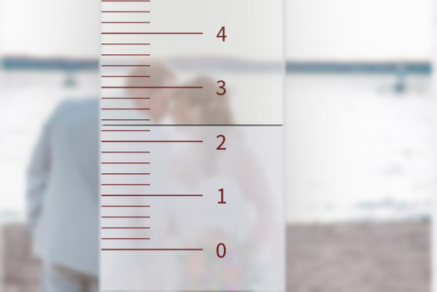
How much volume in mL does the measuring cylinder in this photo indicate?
2.3 mL
